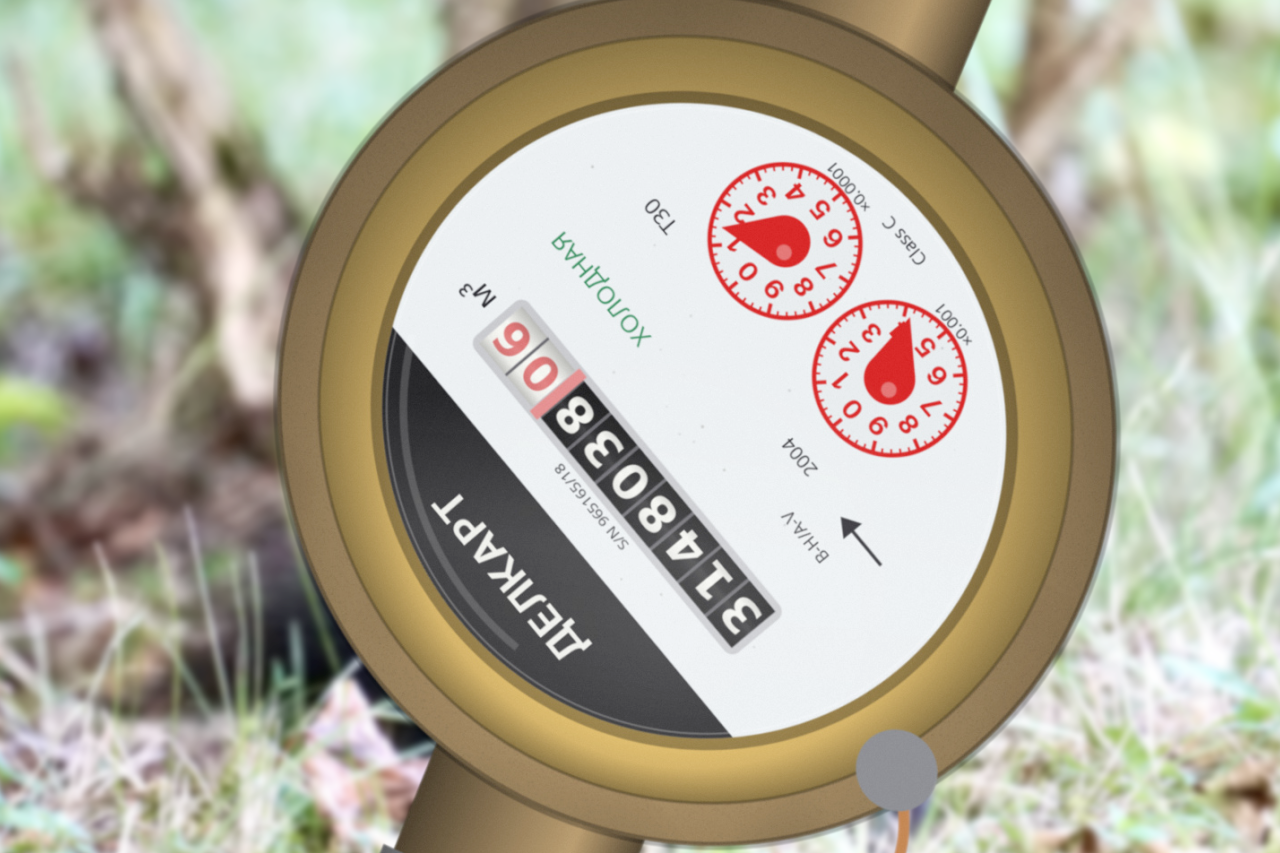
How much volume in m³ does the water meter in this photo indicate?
3148038.0641 m³
